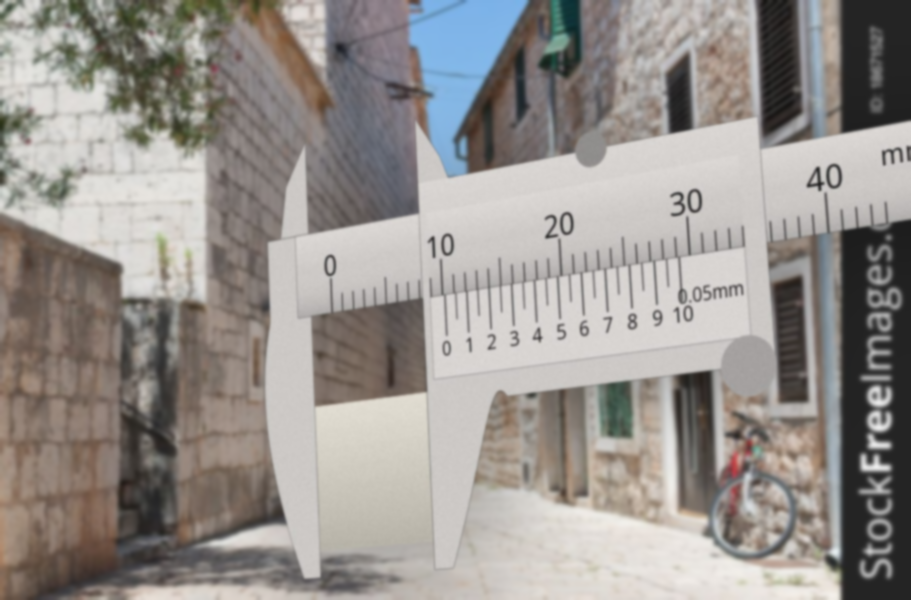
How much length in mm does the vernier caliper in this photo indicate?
10.2 mm
